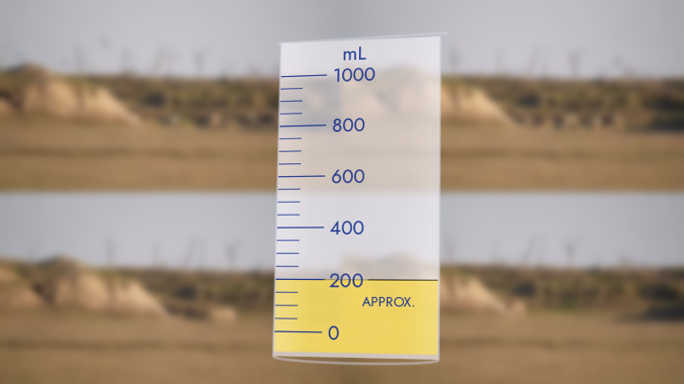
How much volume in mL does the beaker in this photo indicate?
200 mL
